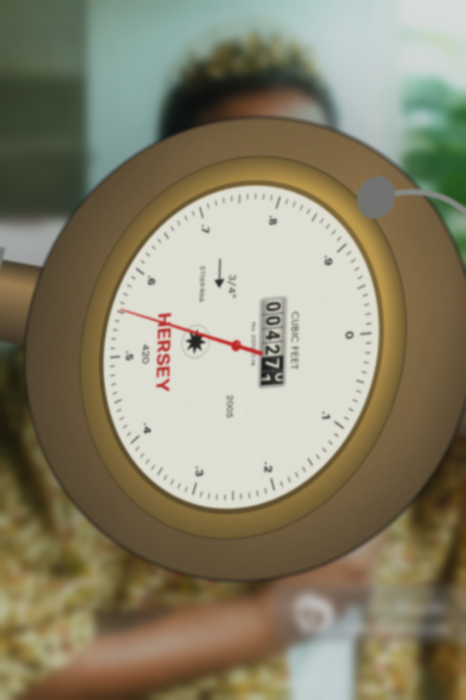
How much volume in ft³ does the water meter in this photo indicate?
4270.55 ft³
